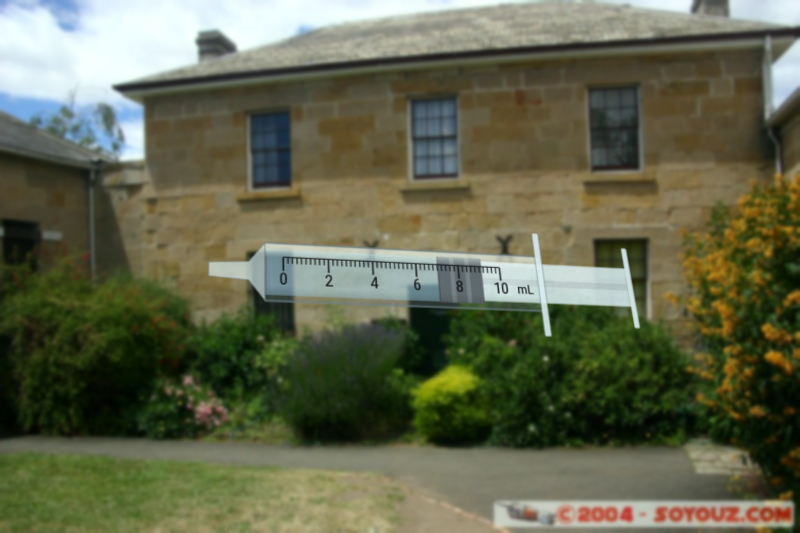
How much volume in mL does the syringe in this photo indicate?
7 mL
